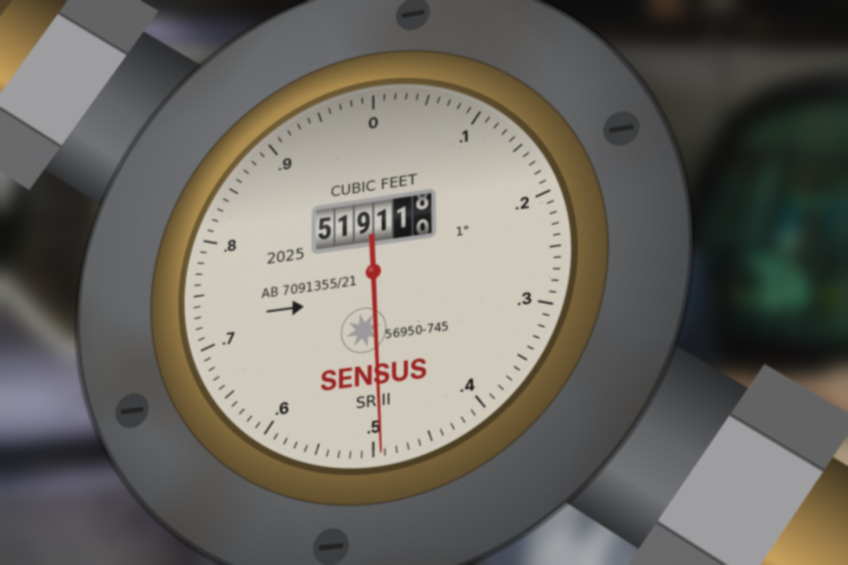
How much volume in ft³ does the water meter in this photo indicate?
519118.49 ft³
